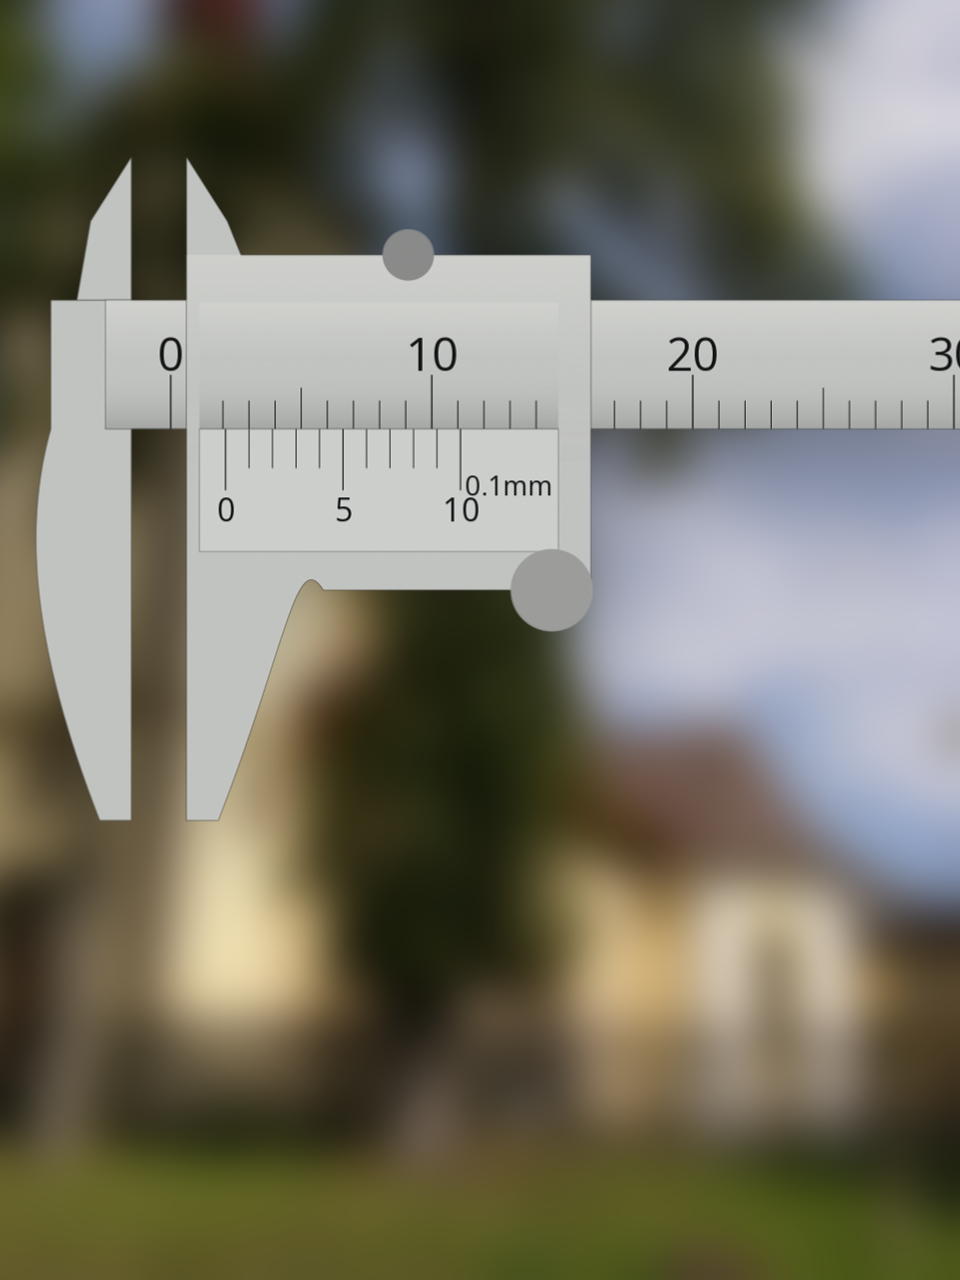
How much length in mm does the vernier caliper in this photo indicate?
2.1 mm
